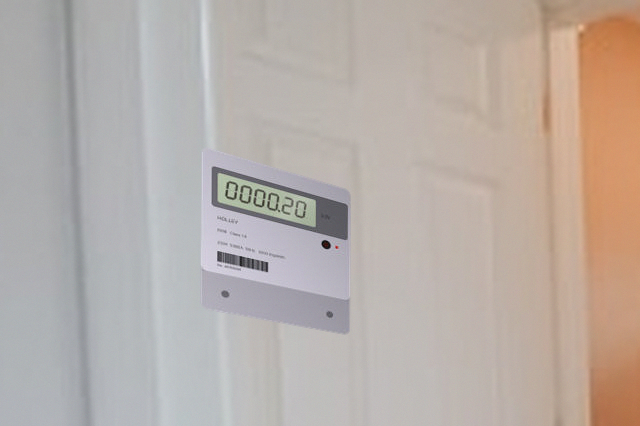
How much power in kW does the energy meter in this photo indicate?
0.20 kW
